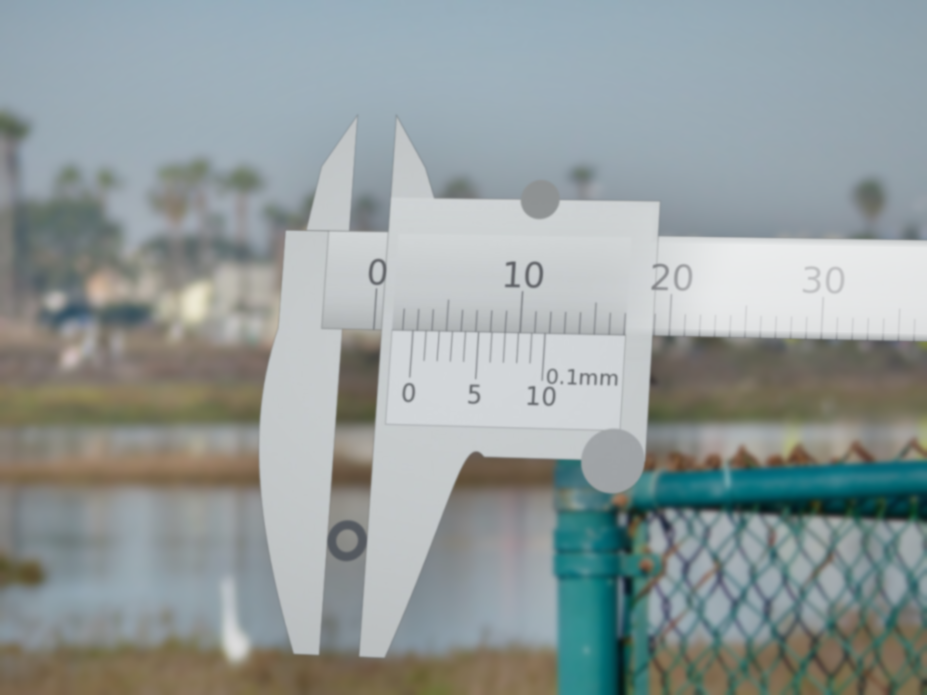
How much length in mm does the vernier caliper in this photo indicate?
2.7 mm
